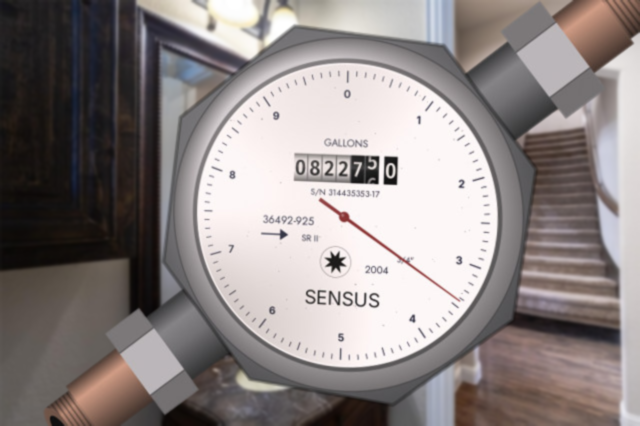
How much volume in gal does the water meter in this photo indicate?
822753.4 gal
